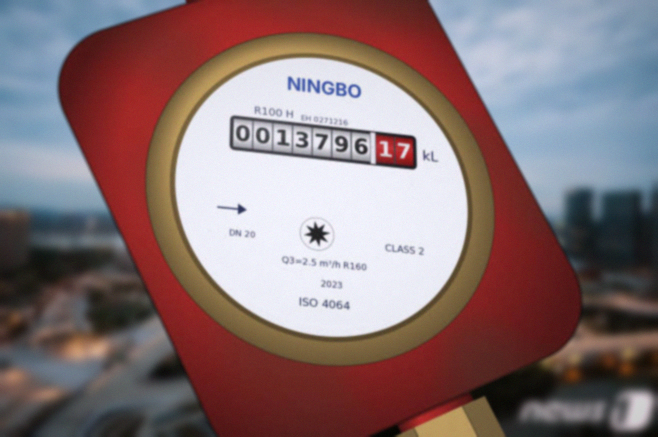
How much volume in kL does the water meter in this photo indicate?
13796.17 kL
